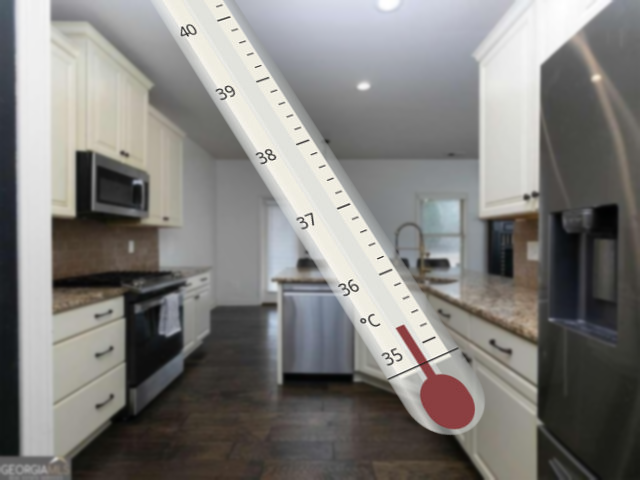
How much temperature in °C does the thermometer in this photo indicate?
35.3 °C
